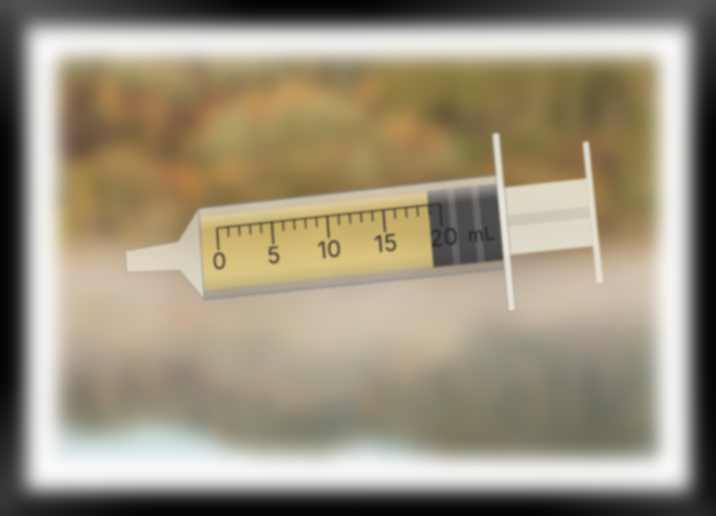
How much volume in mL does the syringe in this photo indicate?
19 mL
